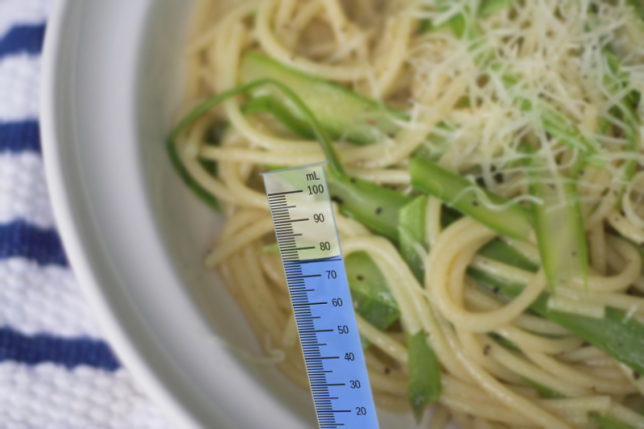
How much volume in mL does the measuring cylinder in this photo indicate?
75 mL
